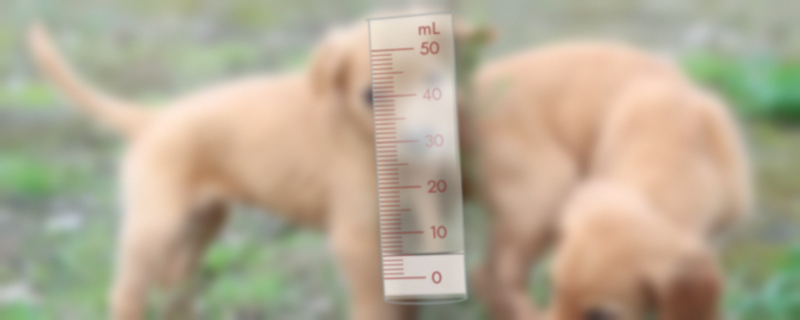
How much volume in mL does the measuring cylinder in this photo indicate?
5 mL
